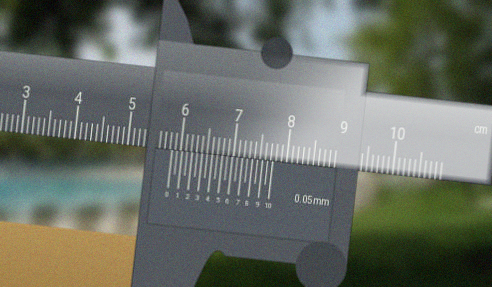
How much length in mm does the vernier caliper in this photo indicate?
58.4 mm
